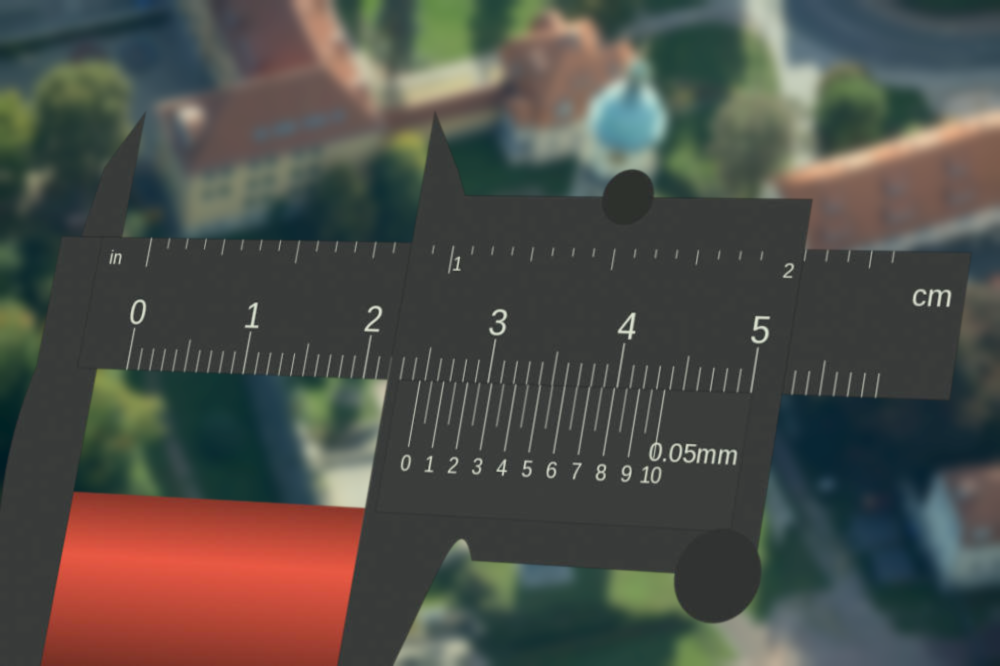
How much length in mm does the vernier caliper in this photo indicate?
24.6 mm
